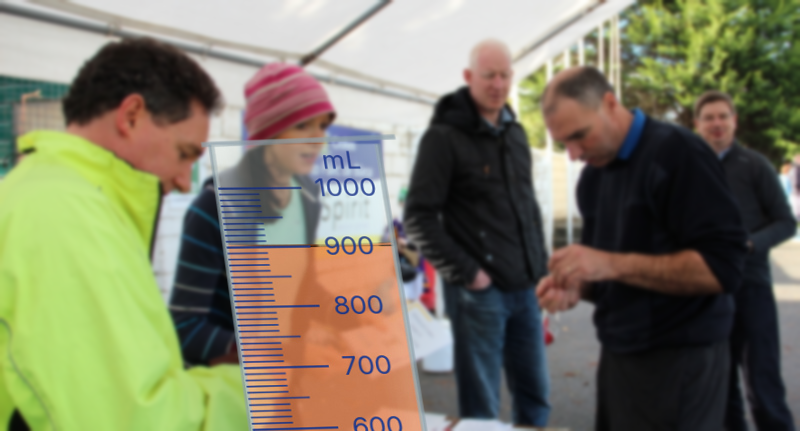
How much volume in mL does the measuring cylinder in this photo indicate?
900 mL
